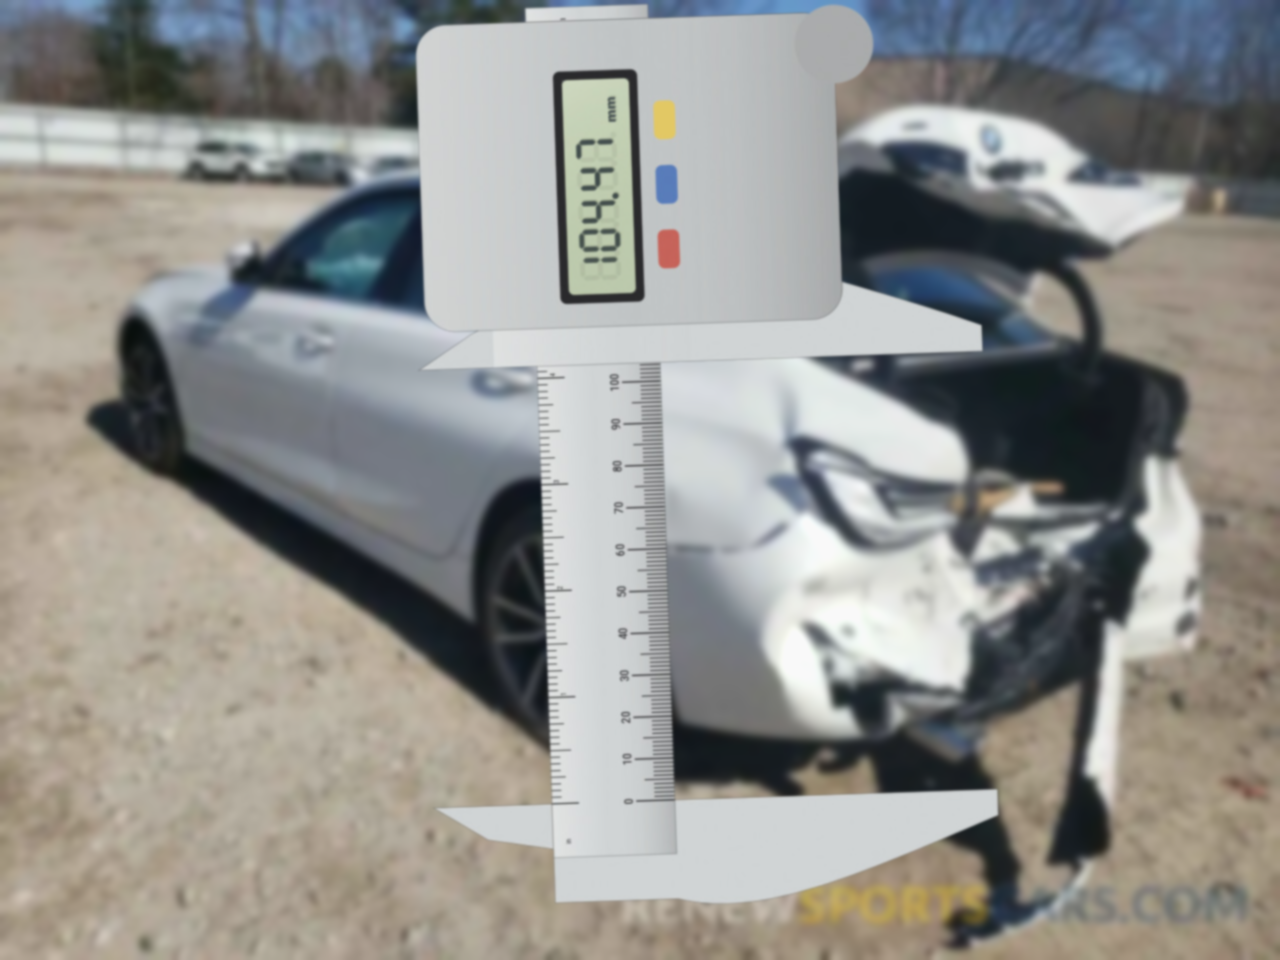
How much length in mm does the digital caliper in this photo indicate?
104.47 mm
